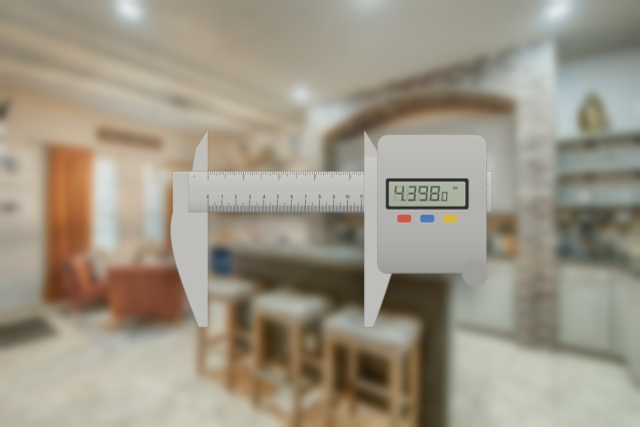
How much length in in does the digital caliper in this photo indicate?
4.3980 in
